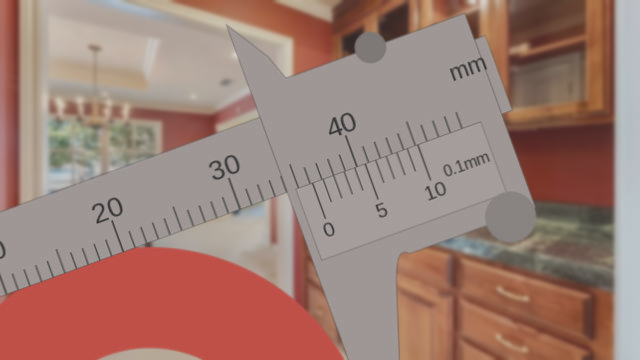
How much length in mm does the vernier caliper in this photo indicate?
36.2 mm
